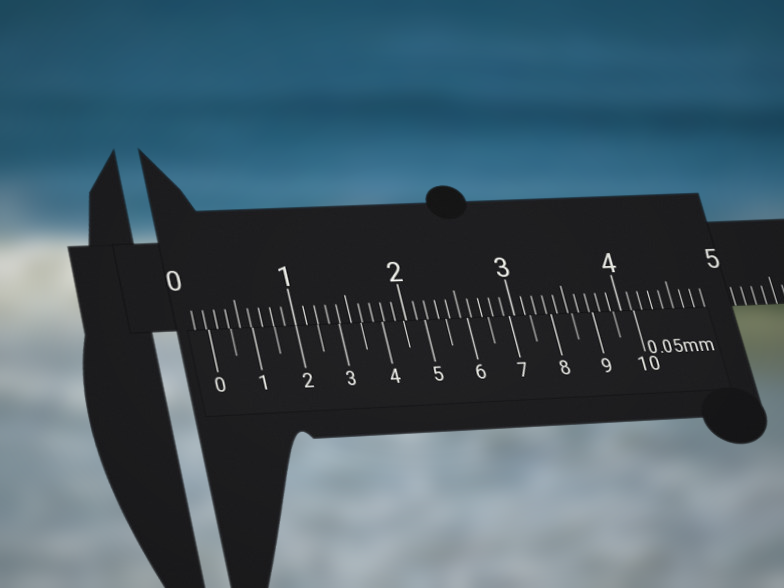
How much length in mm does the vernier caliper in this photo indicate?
2.2 mm
